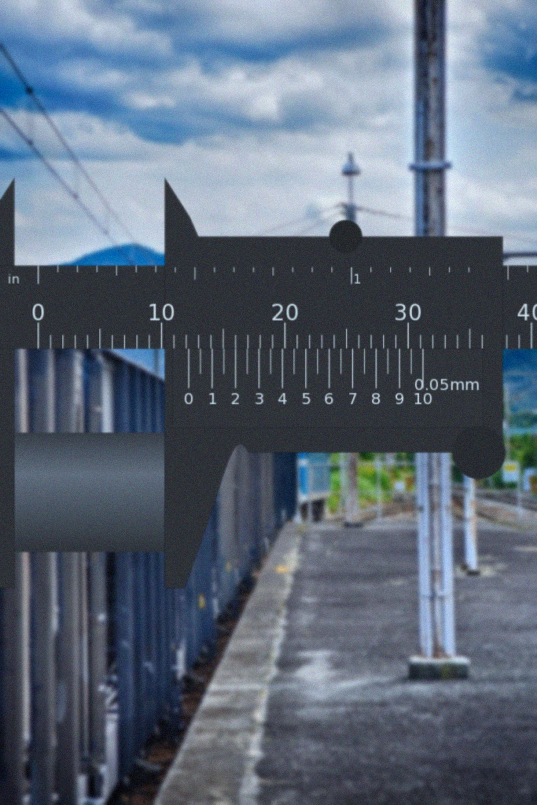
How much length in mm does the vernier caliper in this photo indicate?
12.2 mm
